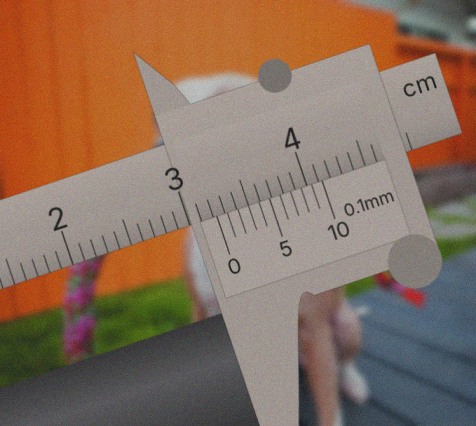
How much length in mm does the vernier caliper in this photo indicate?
32.3 mm
